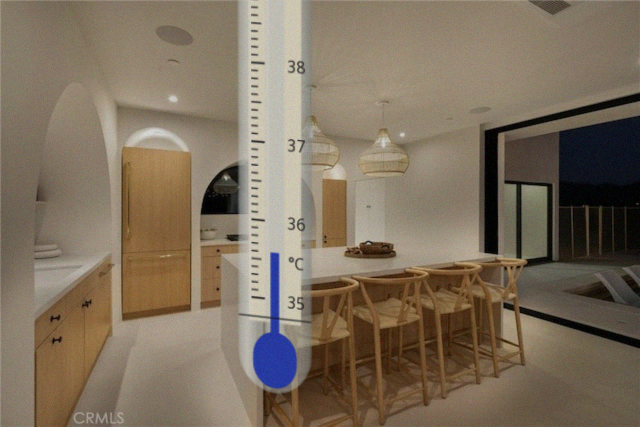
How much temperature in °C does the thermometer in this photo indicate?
35.6 °C
